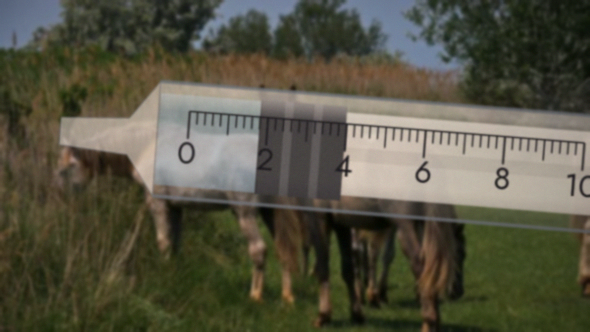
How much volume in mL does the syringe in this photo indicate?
1.8 mL
